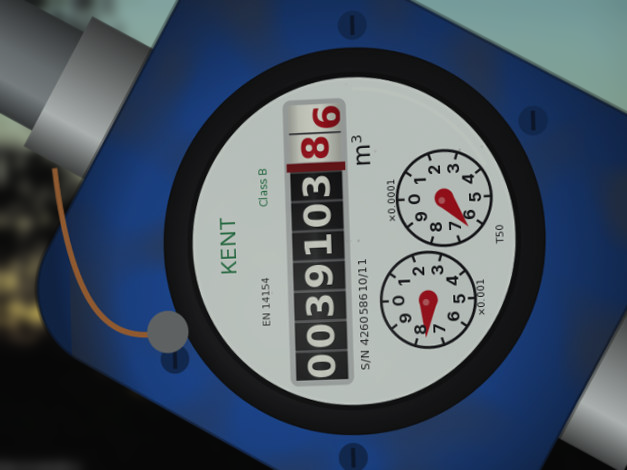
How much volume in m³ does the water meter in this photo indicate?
39103.8576 m³
